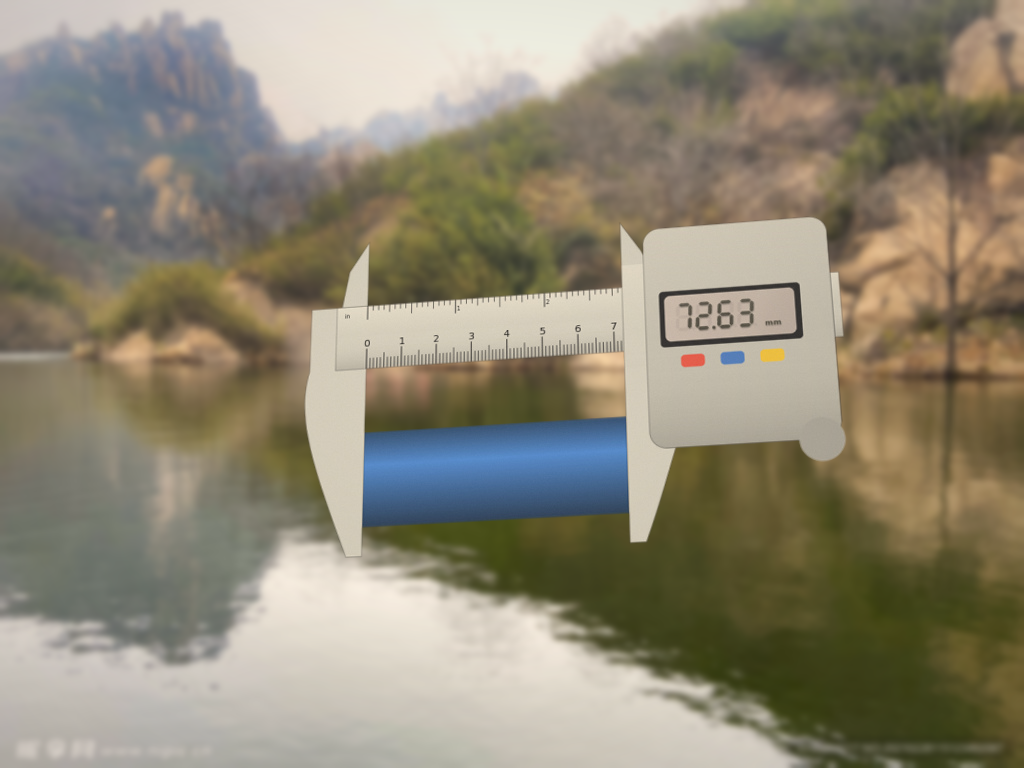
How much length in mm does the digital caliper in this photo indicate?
72.63 mm
